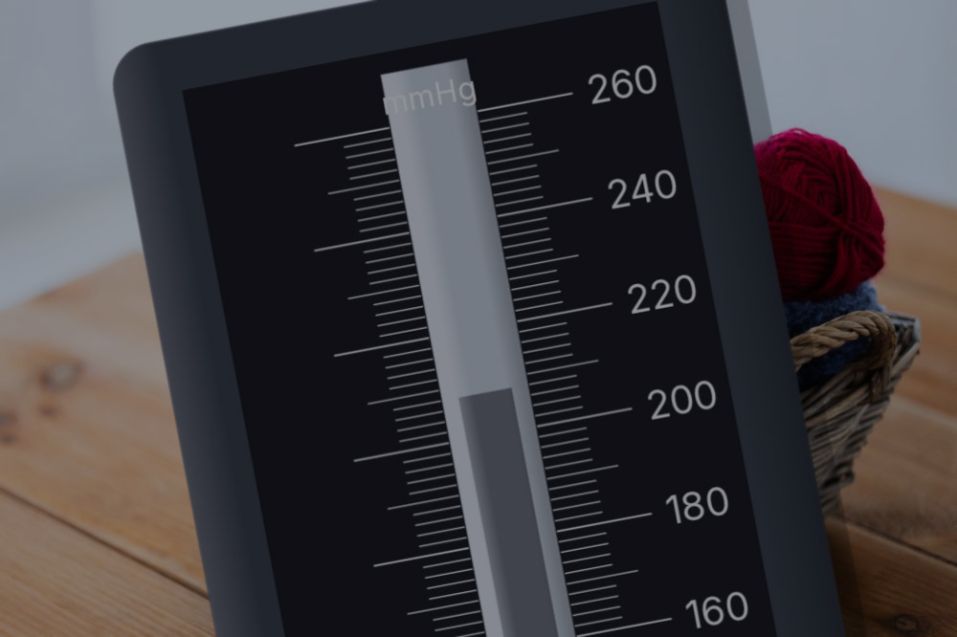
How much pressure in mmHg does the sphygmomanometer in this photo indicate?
208 mmHg
